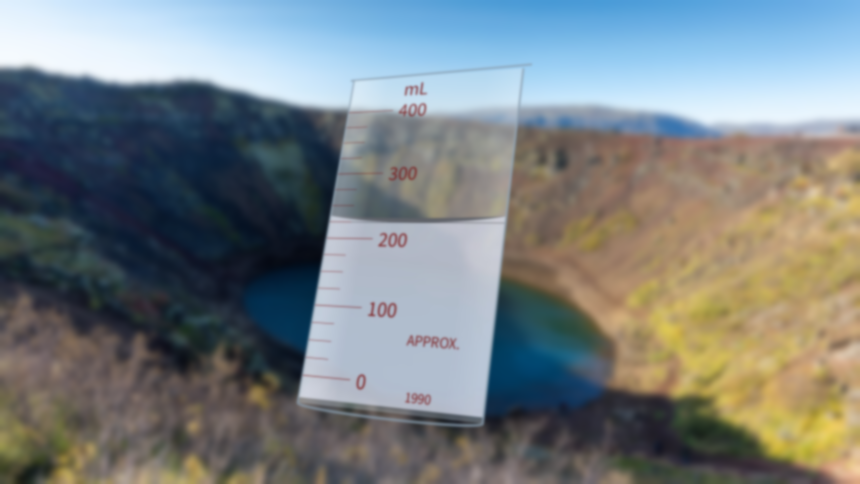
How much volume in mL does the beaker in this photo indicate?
225 mL
